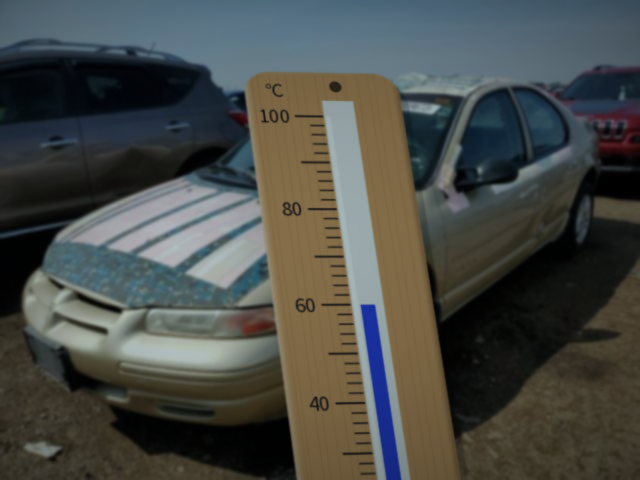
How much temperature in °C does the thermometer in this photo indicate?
60 °C
